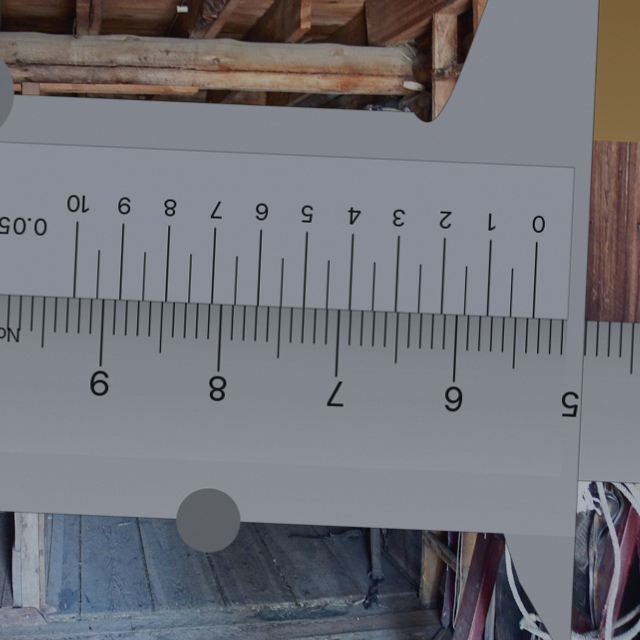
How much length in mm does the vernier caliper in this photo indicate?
53.5 mm
